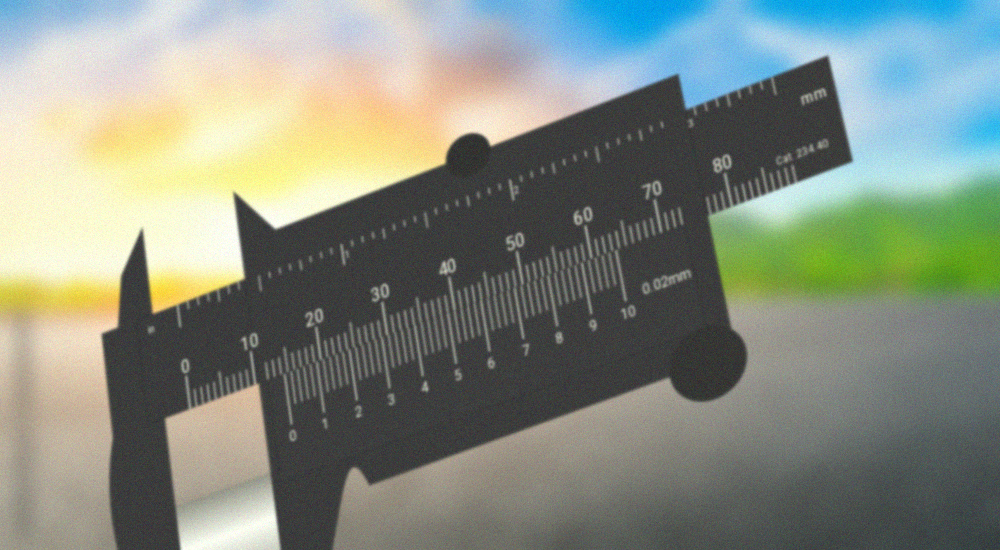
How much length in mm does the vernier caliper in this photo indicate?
14.5 mm
